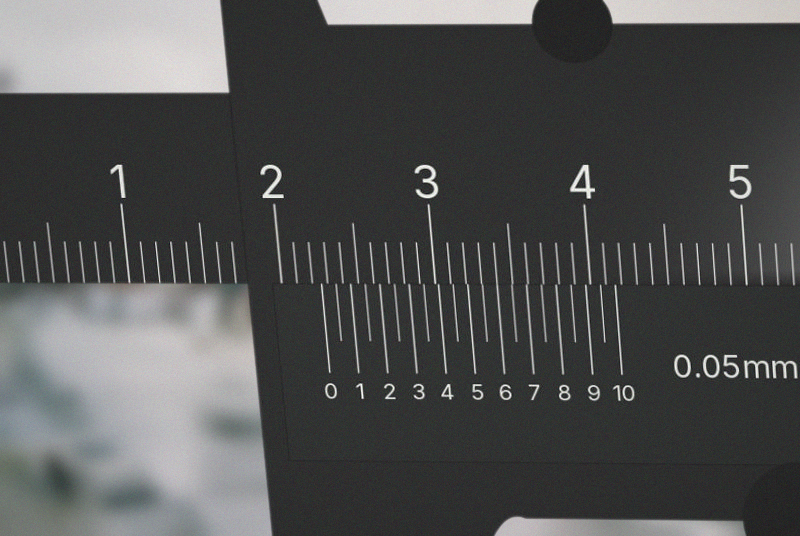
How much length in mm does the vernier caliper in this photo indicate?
22.6 mm
